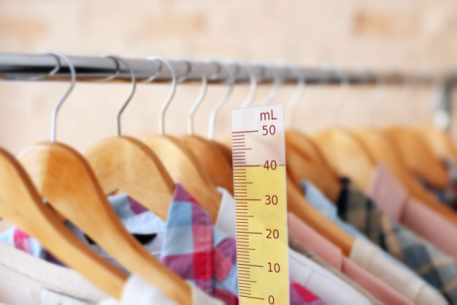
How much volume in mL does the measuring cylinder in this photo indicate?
40 mL
